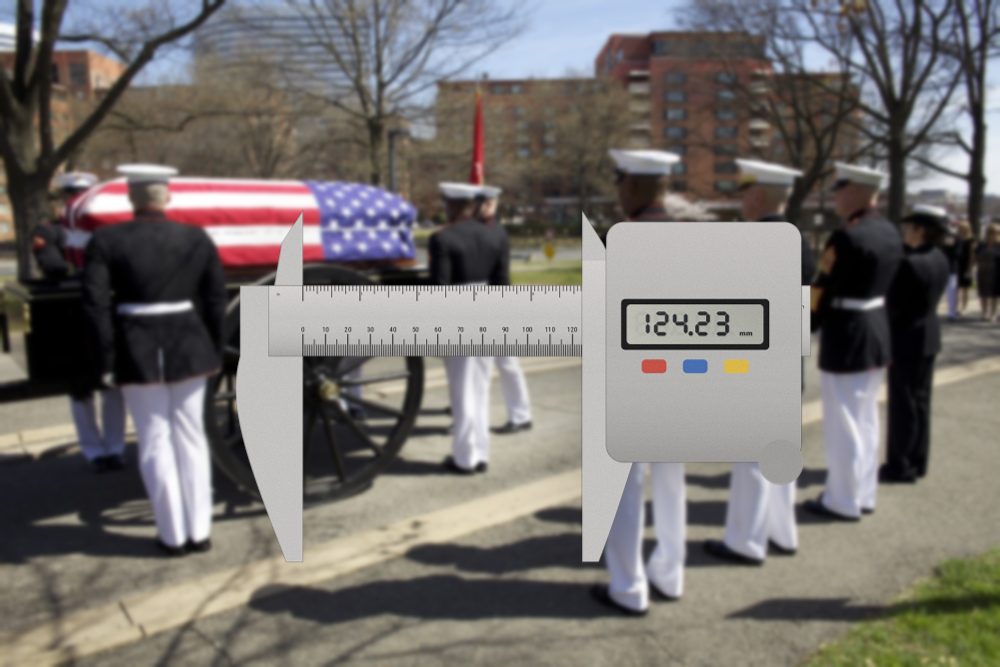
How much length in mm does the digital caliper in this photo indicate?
124.23 mm
